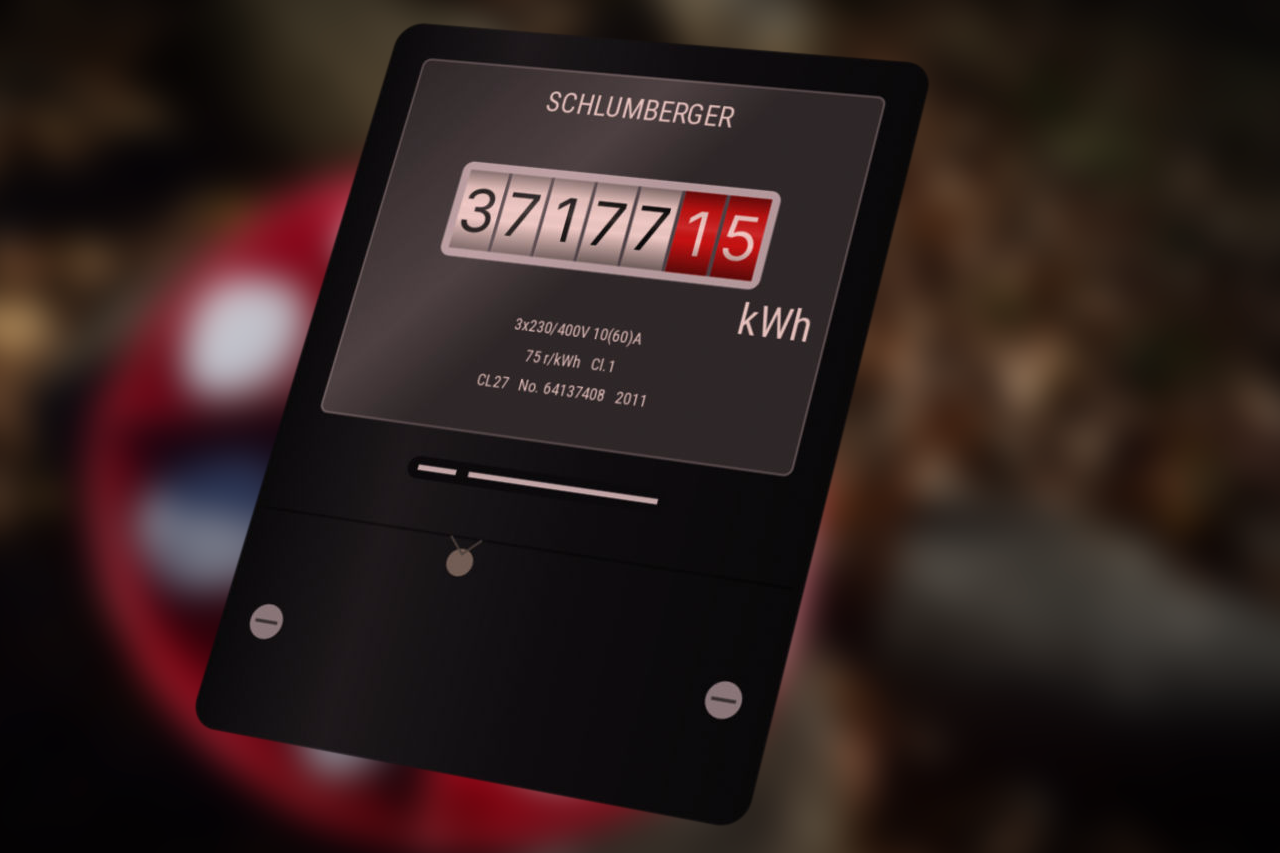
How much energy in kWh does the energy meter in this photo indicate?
37177.15 kWh
